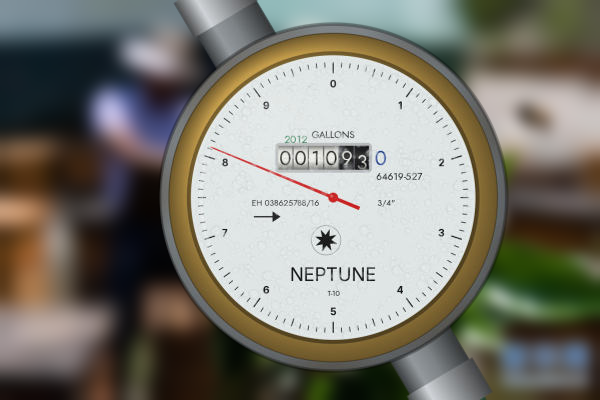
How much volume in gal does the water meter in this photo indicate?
10928.1 gal
